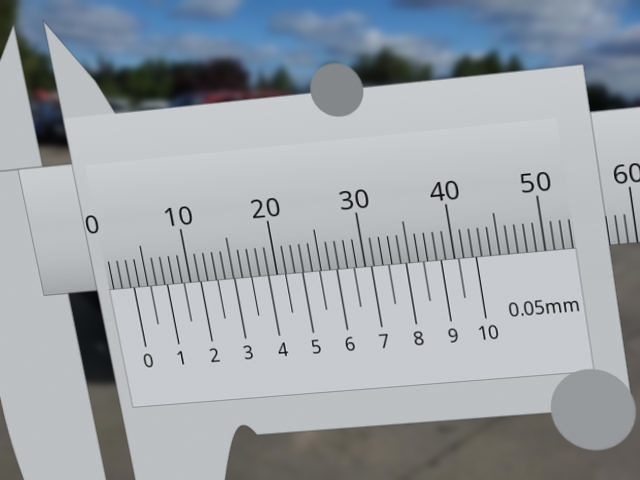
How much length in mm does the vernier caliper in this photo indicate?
3.4 mm
